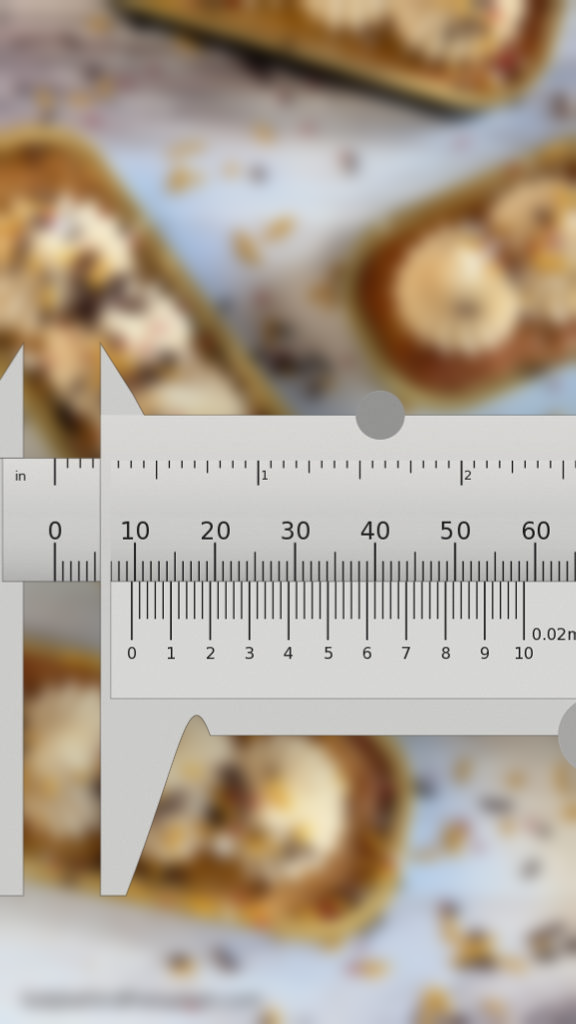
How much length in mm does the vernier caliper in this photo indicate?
9.6 mm
